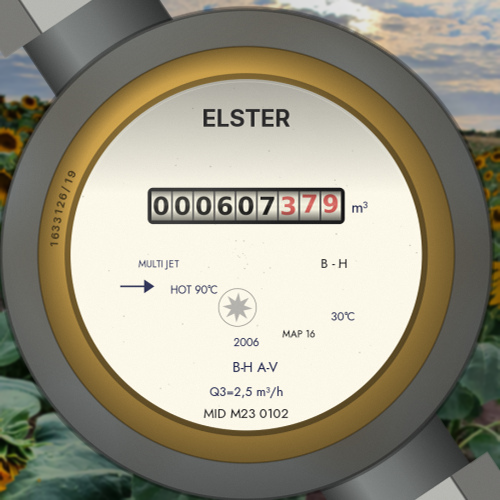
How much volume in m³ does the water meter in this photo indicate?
607.379 m³
